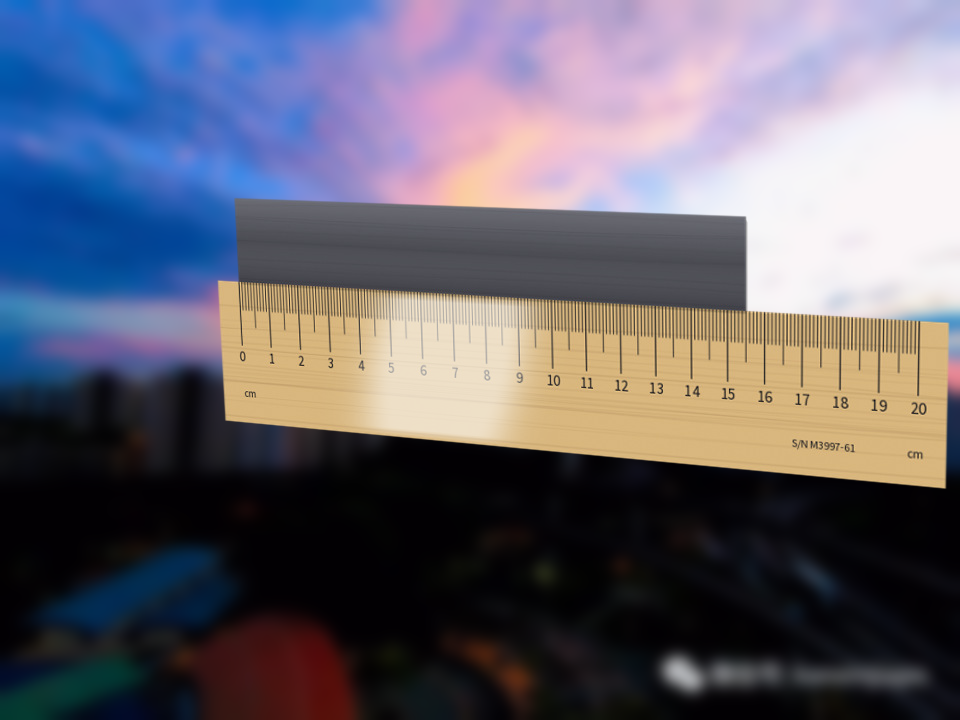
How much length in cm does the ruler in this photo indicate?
15.5 cm
